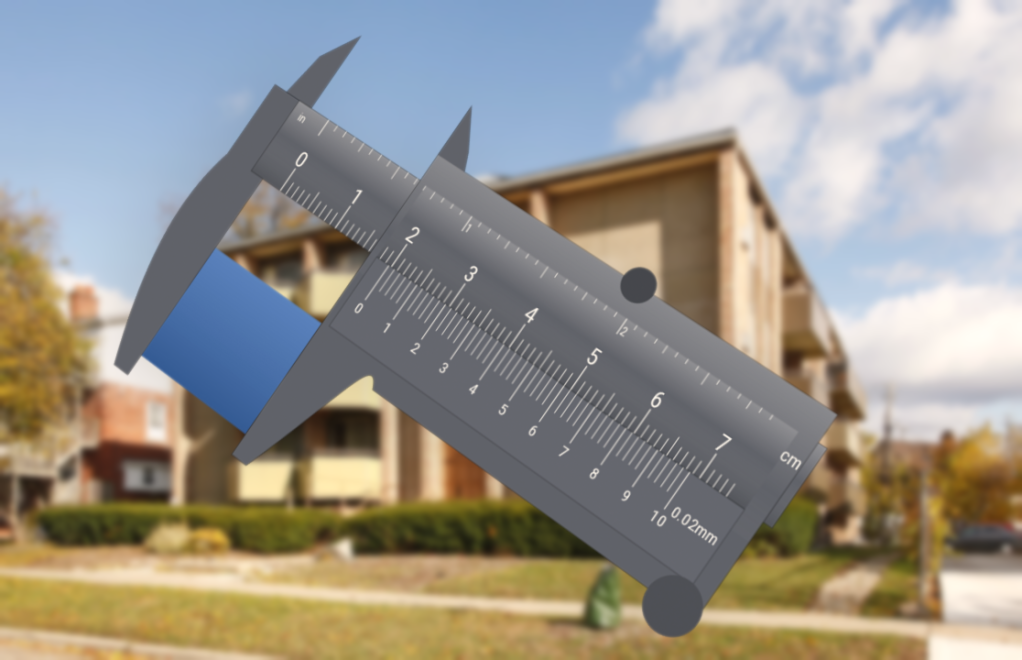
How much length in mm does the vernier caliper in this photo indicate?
19.6 mm
